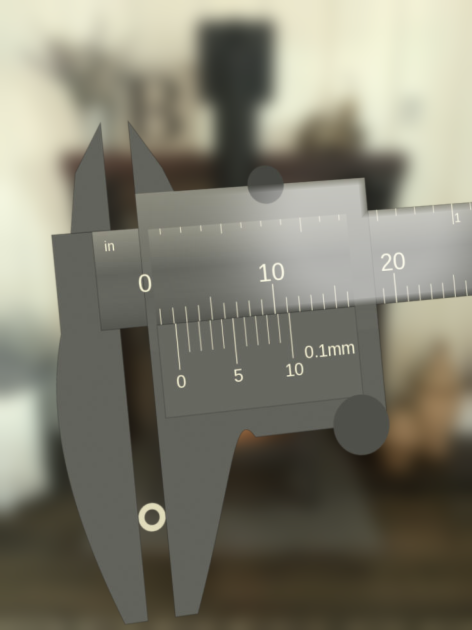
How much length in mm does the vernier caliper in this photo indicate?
2.1 mm
